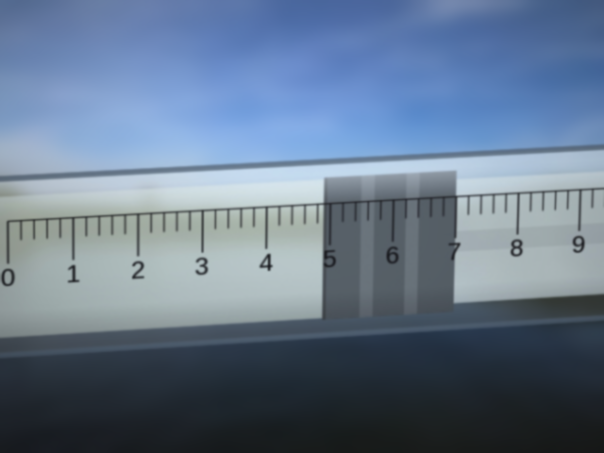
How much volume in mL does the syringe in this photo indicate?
4.9 mL
